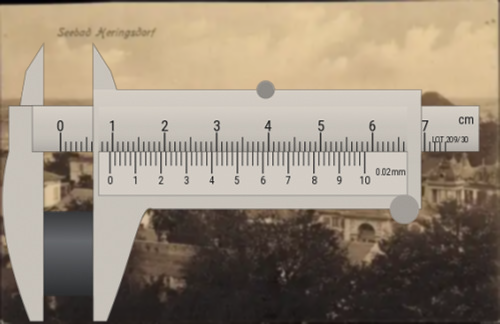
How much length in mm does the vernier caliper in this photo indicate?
9.5 mm
